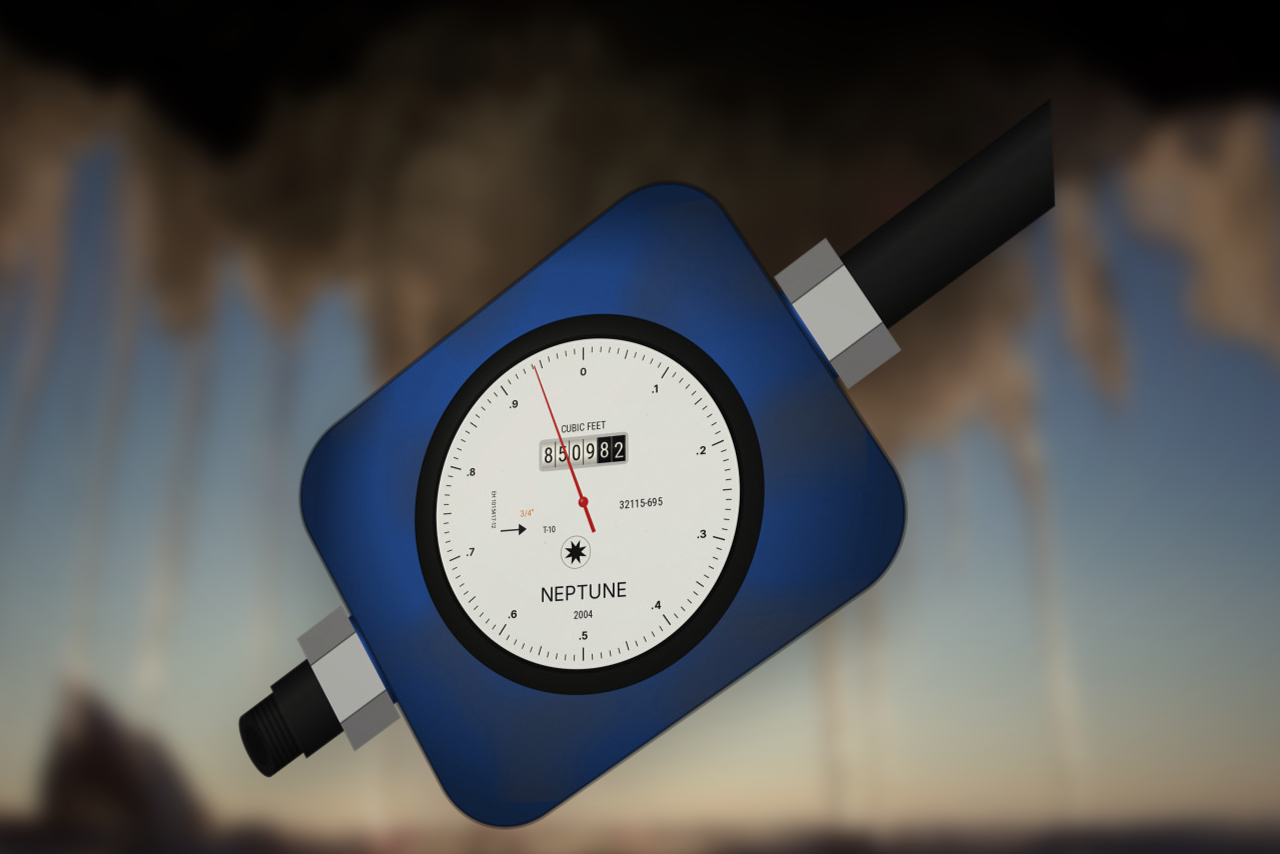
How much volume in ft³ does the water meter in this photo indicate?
850981.94 ft³
